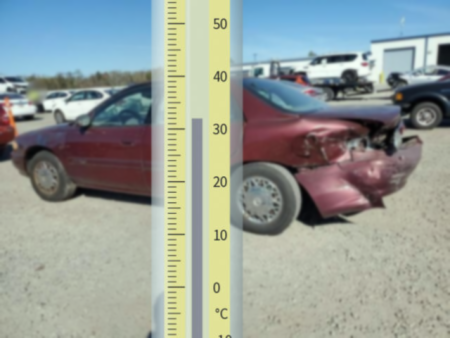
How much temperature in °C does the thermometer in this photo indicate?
32 °C
